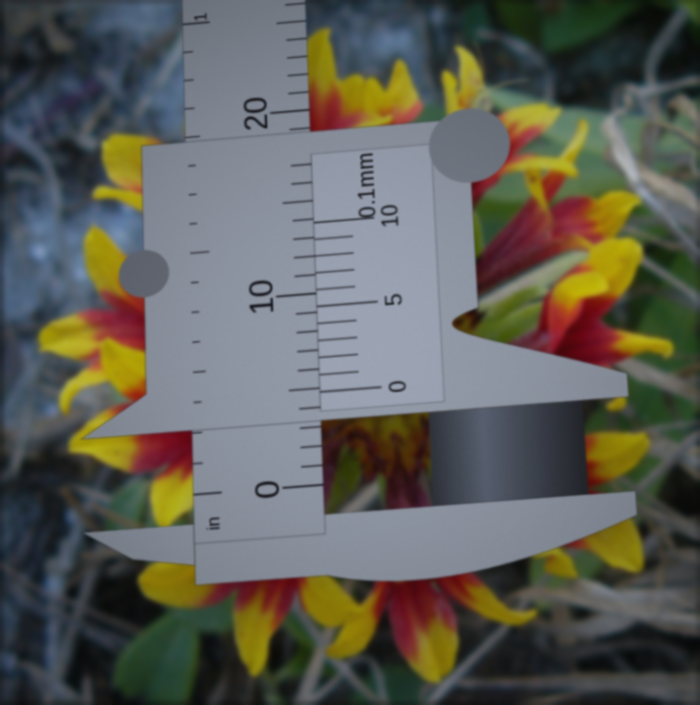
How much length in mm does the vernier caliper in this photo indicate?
4.8 mm
